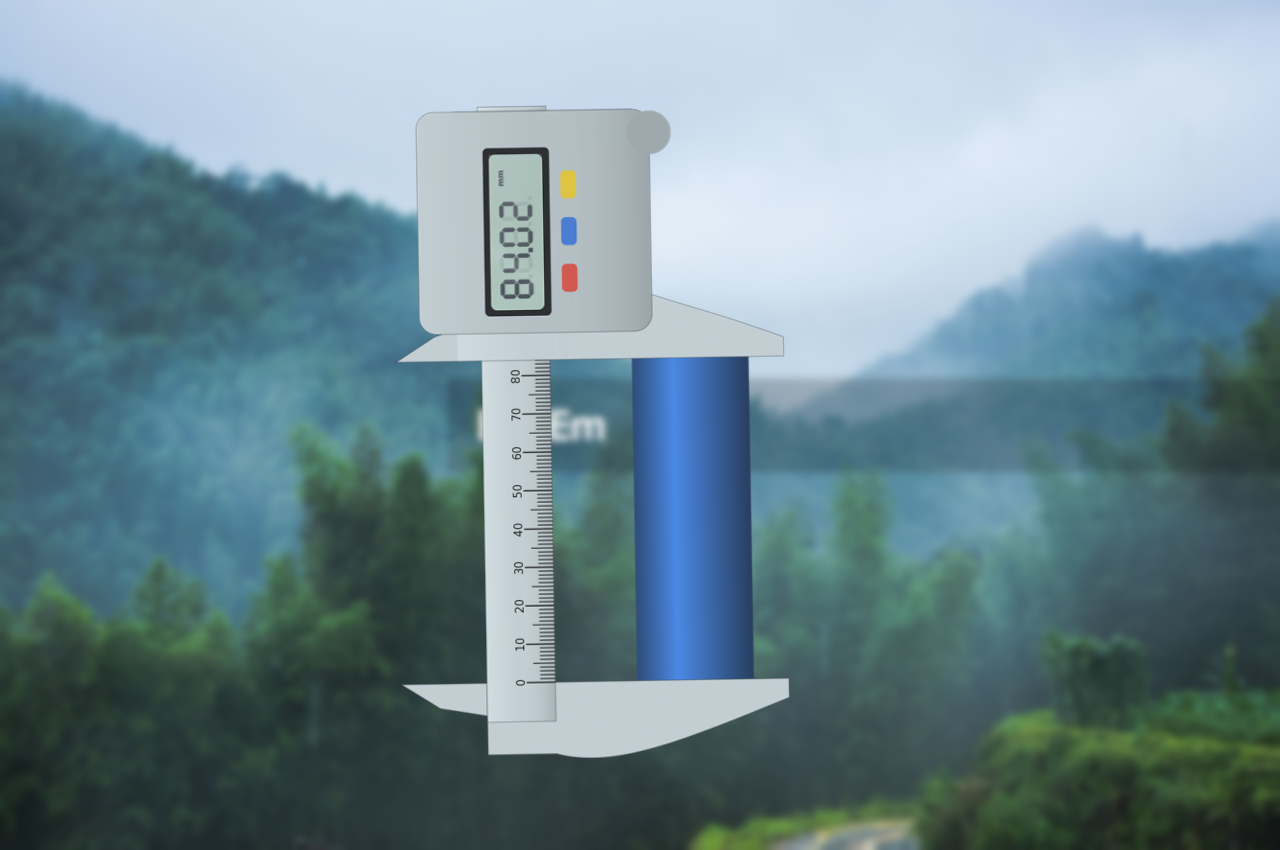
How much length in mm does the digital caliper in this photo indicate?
84.02 mm
